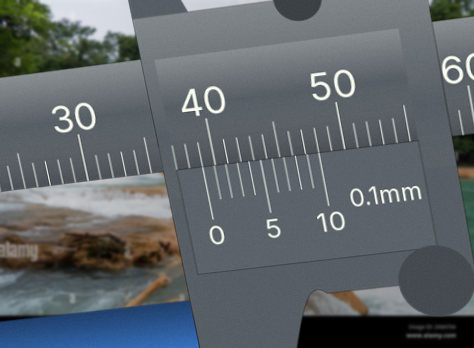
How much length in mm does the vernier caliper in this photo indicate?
39.0 mm
